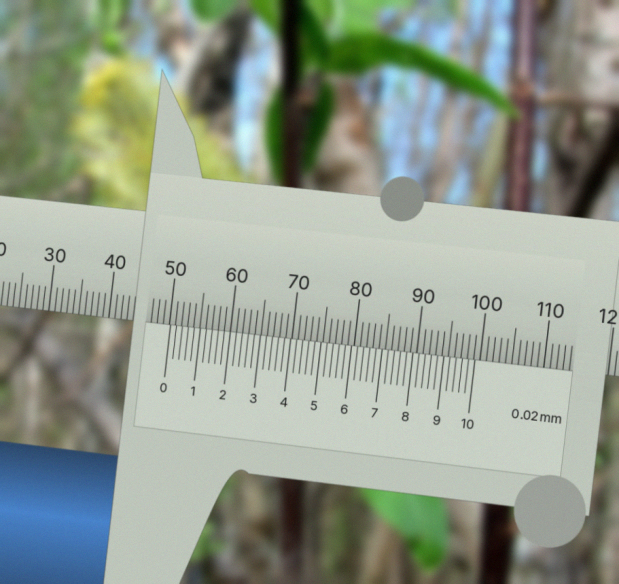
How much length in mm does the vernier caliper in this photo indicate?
50.2 mm
